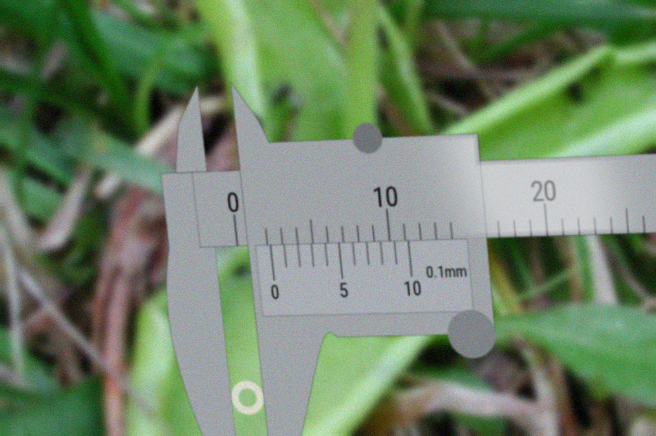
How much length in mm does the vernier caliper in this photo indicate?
2.2 mm
